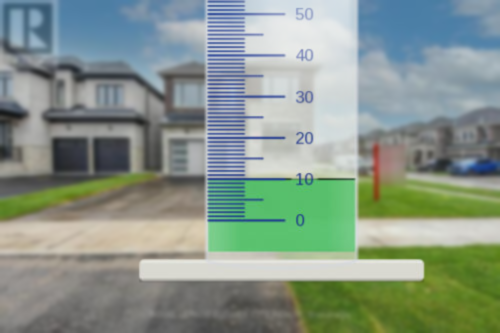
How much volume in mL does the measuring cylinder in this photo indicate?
10 mL
